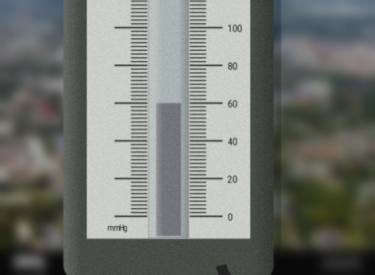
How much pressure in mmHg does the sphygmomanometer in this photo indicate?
60 mmHg
